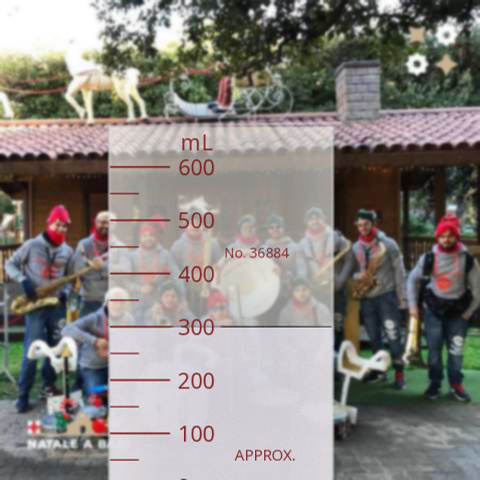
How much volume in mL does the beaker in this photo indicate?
300 mL
